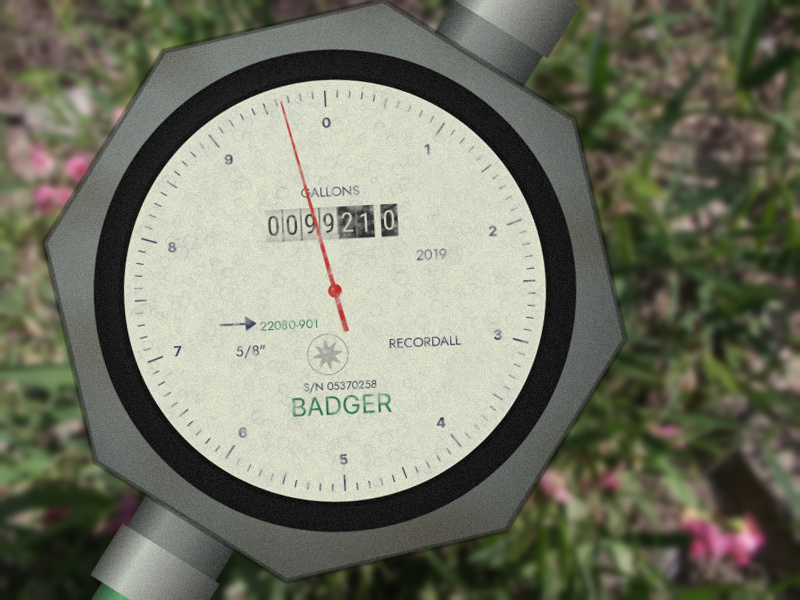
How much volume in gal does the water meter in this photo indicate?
99209.6 gal
